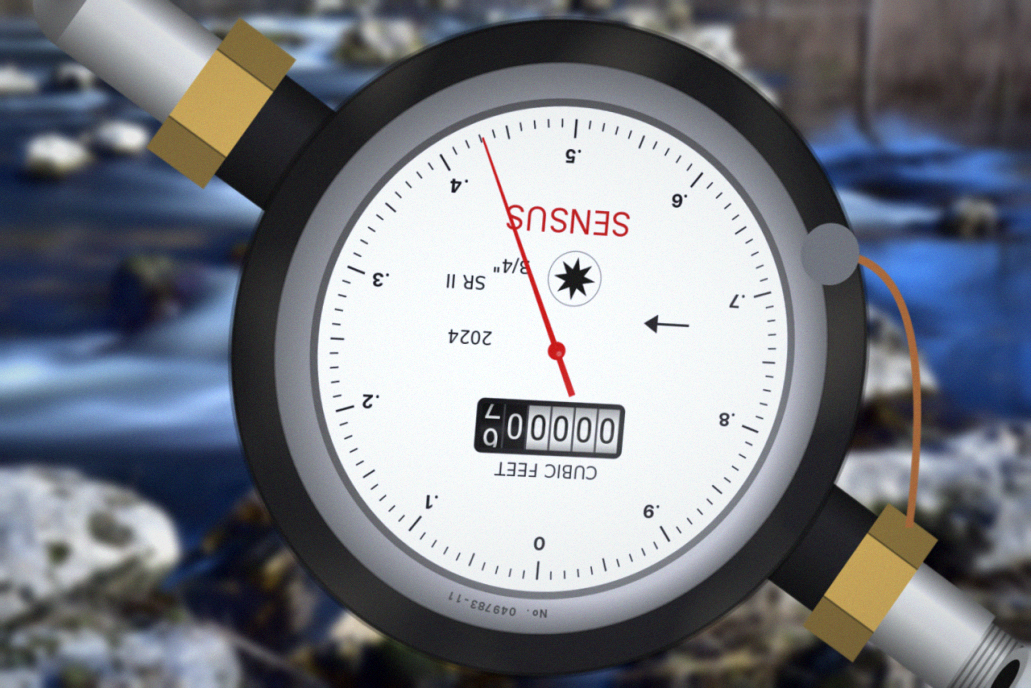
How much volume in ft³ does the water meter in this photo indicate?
6.43 ft³
